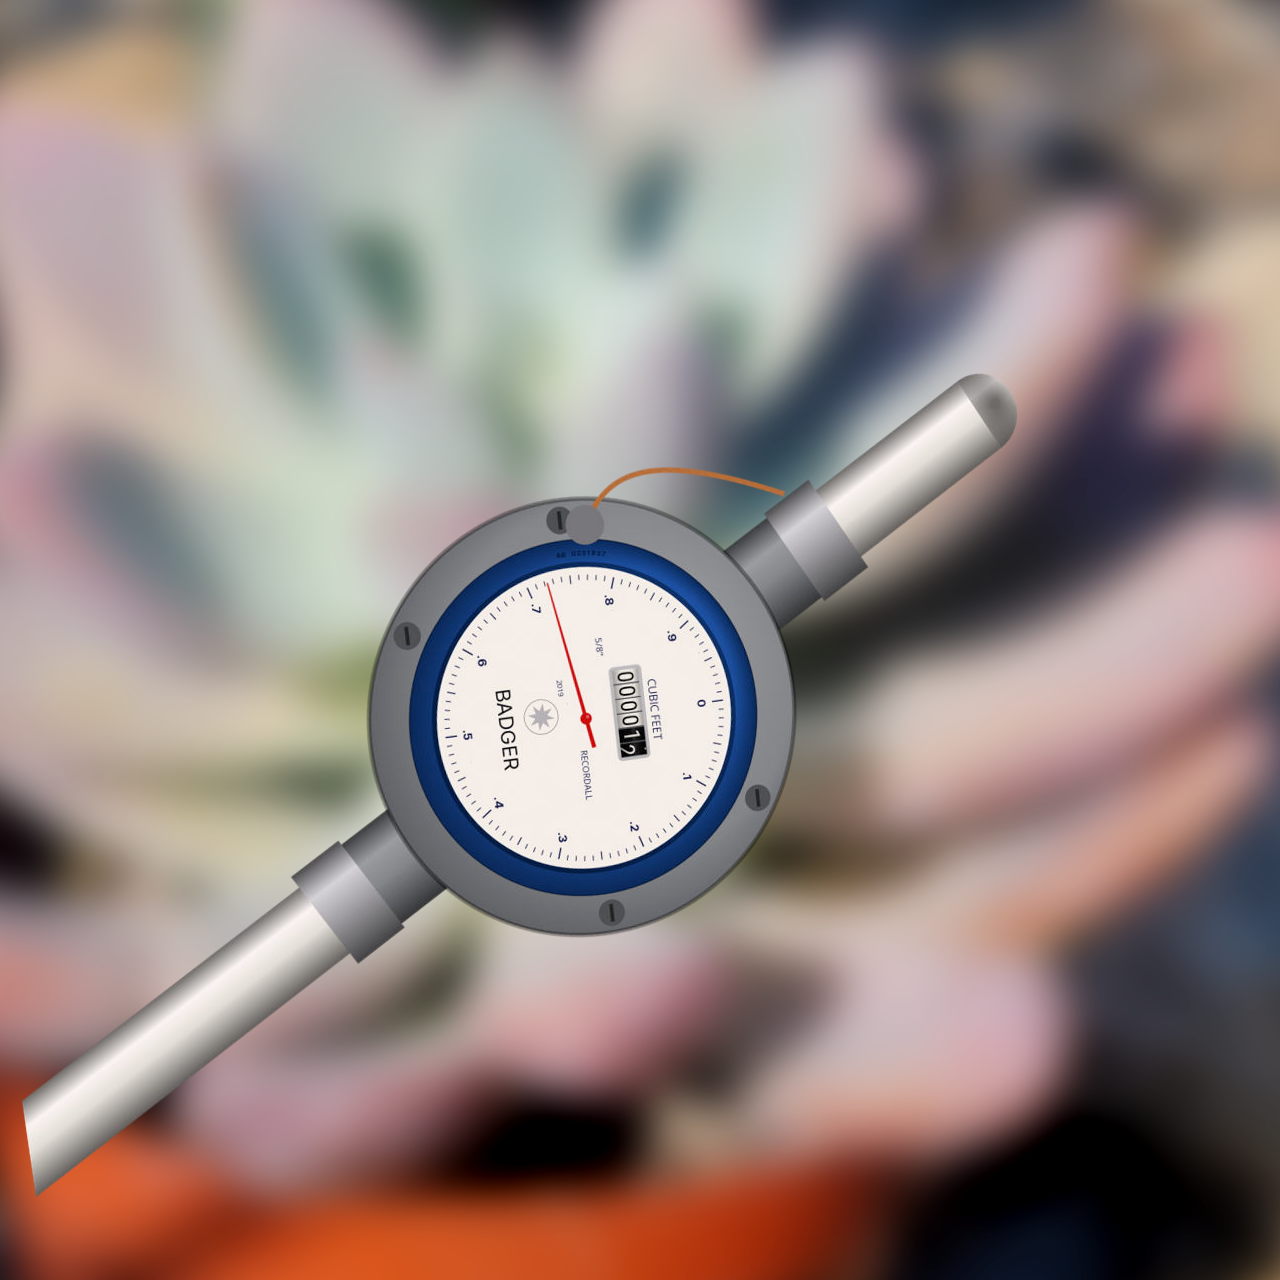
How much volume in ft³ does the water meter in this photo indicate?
11.72 ft³
